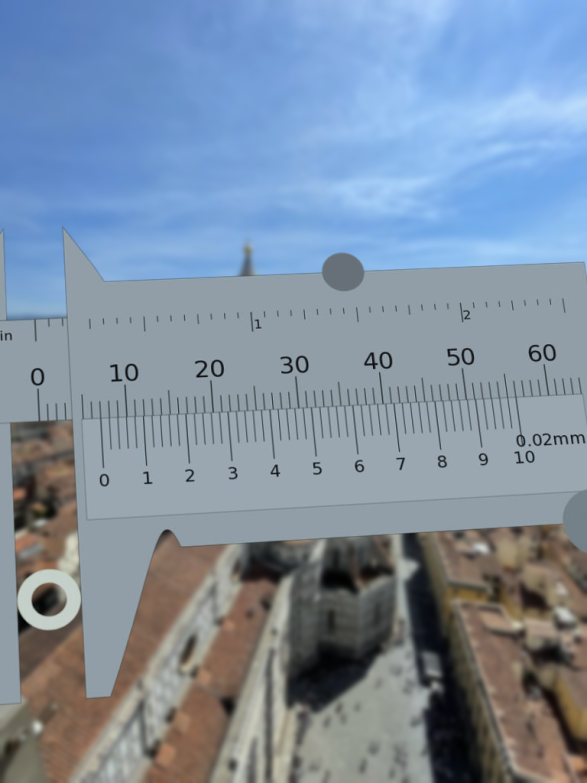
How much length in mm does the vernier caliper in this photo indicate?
7.0 mm
